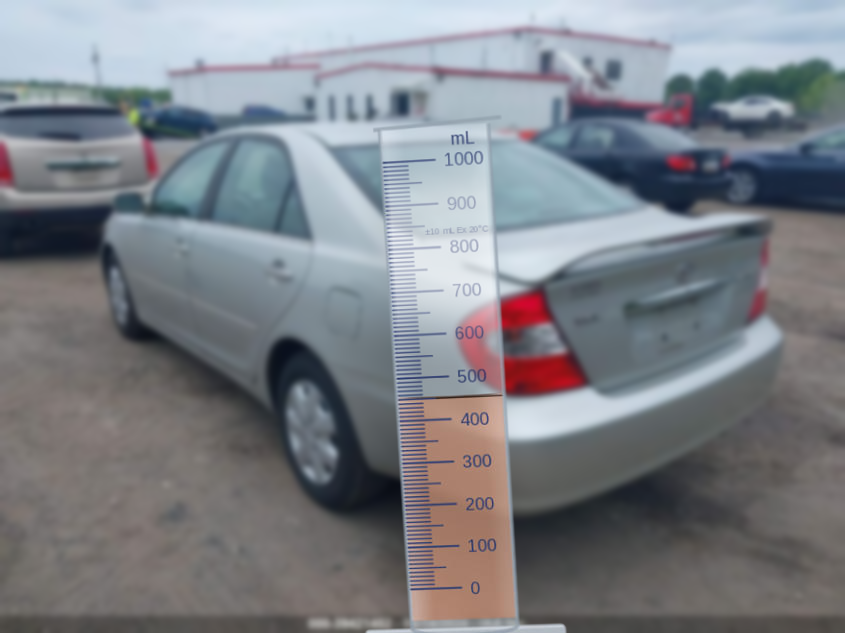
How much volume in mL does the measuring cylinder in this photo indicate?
450 mL
